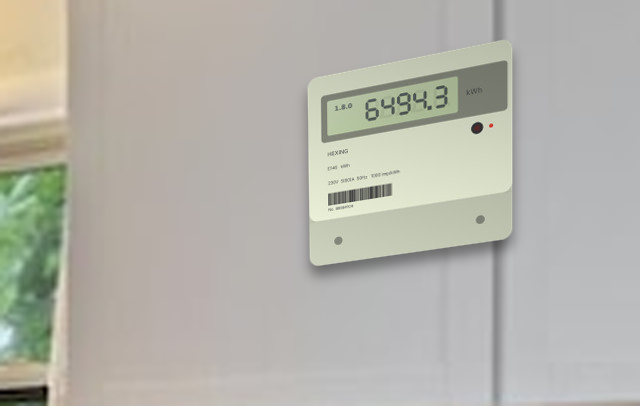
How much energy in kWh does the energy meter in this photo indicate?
6494.3 kWh
